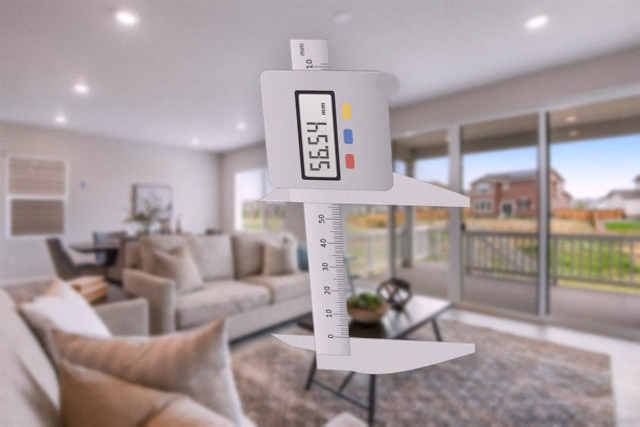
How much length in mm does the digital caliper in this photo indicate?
56.54 mm
